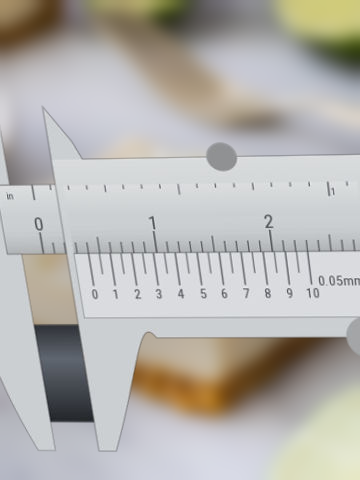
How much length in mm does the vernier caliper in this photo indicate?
4.0 mm
